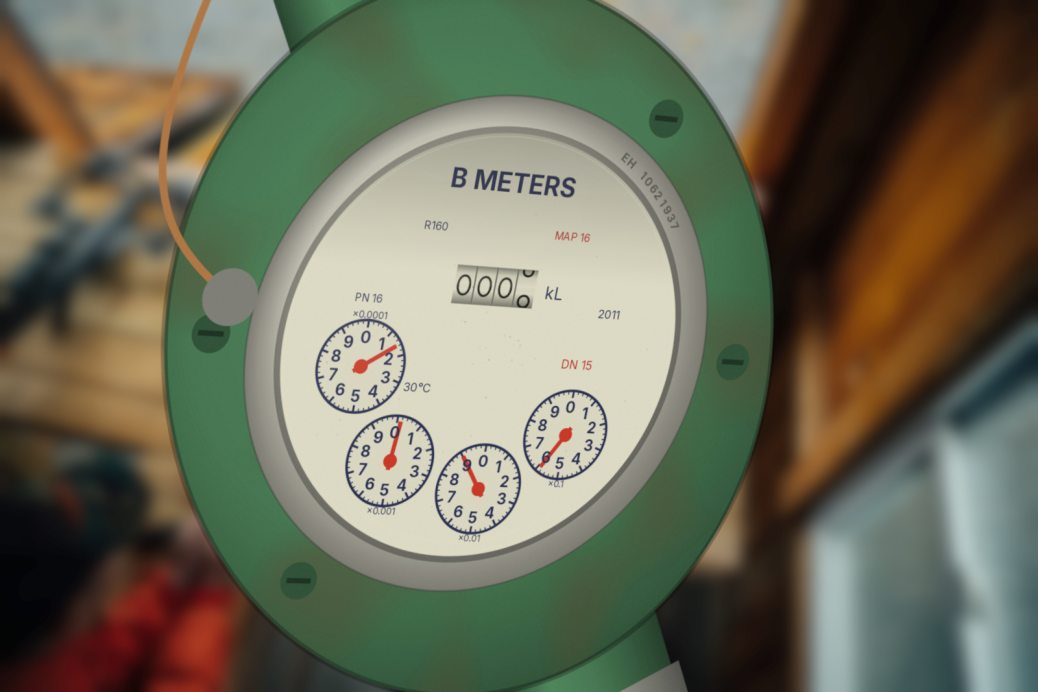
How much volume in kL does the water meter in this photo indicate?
8.5901 kL
